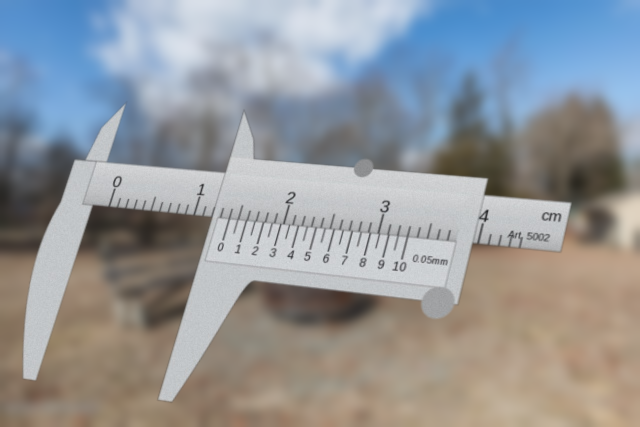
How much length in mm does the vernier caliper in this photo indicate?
14.0 mm
